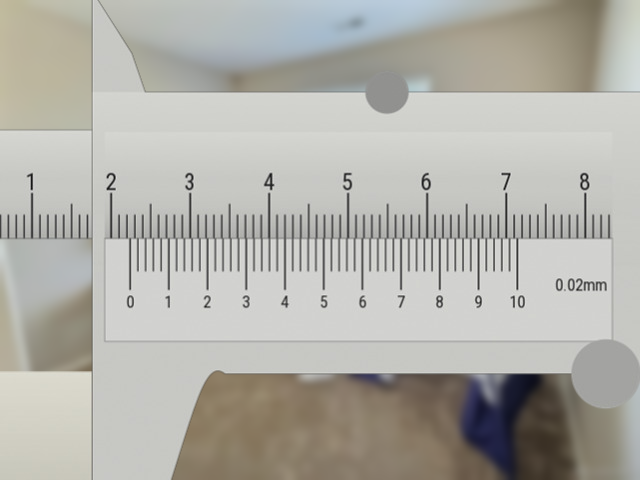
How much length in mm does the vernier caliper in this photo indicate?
22.4 mm
